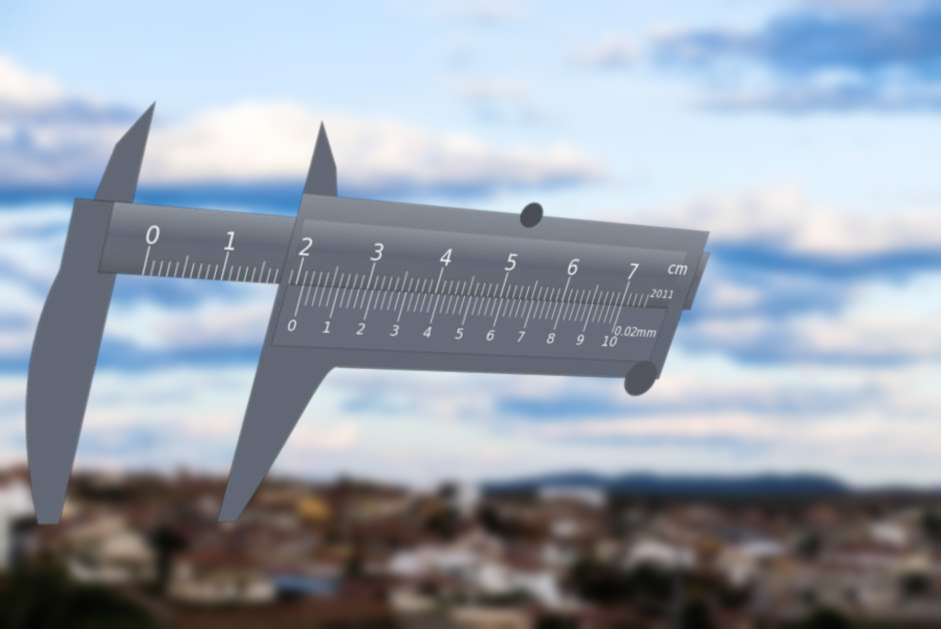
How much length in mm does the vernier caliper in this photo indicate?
21.0 mm
